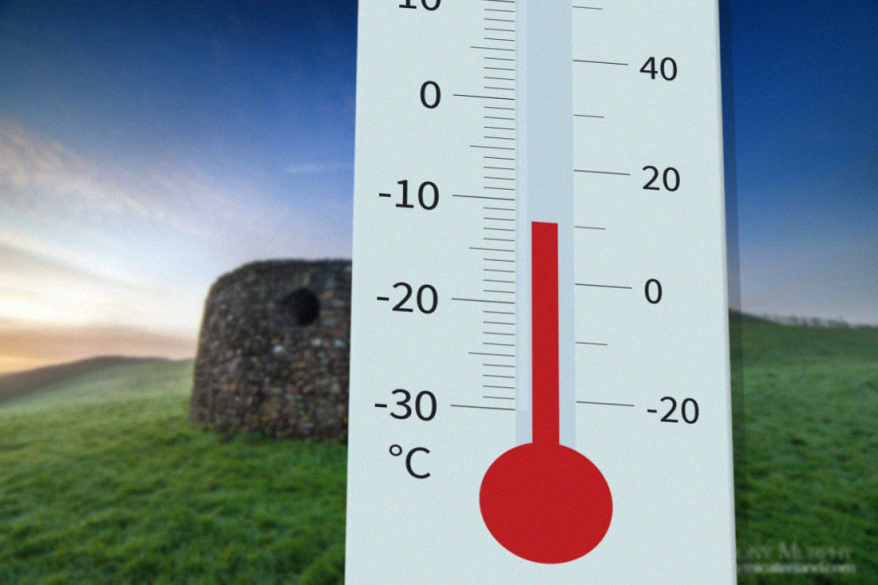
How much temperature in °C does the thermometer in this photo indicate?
-12 °C
